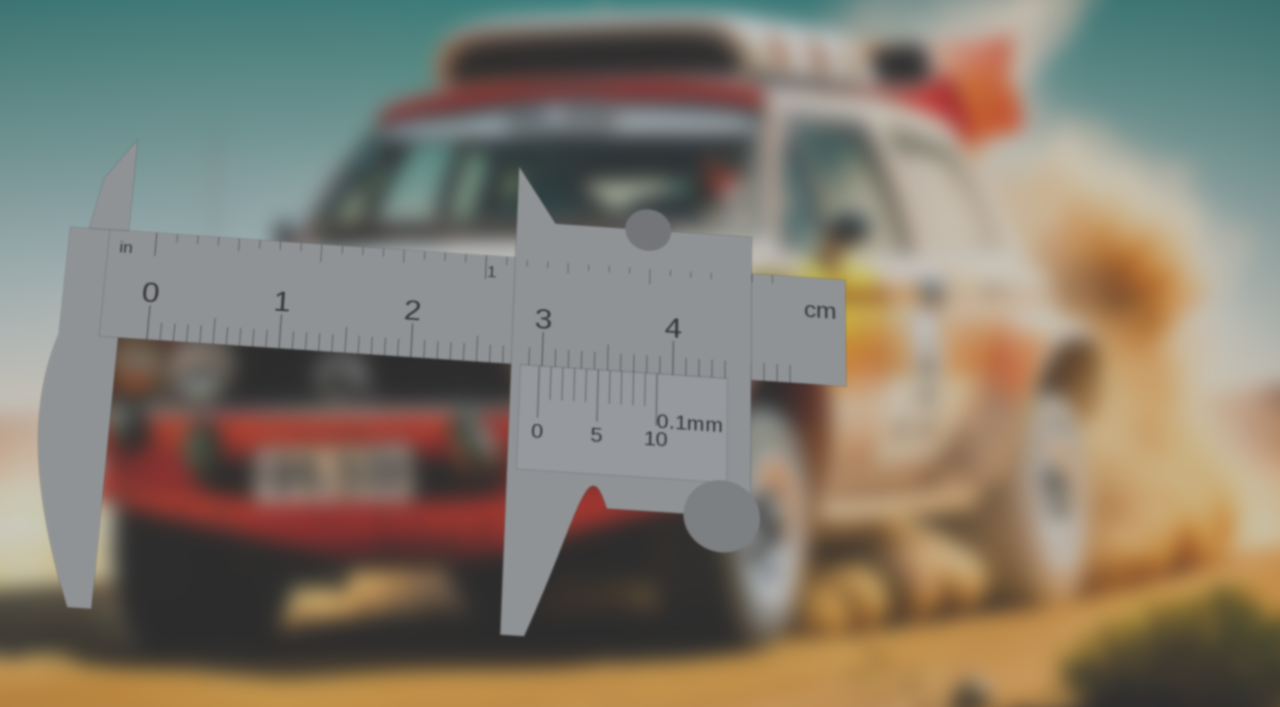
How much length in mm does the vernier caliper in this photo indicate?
29.8 mm
